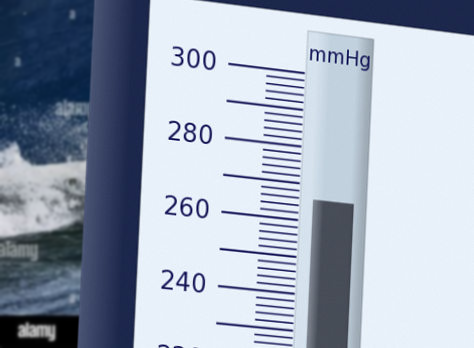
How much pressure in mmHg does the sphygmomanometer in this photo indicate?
266 mmHg
